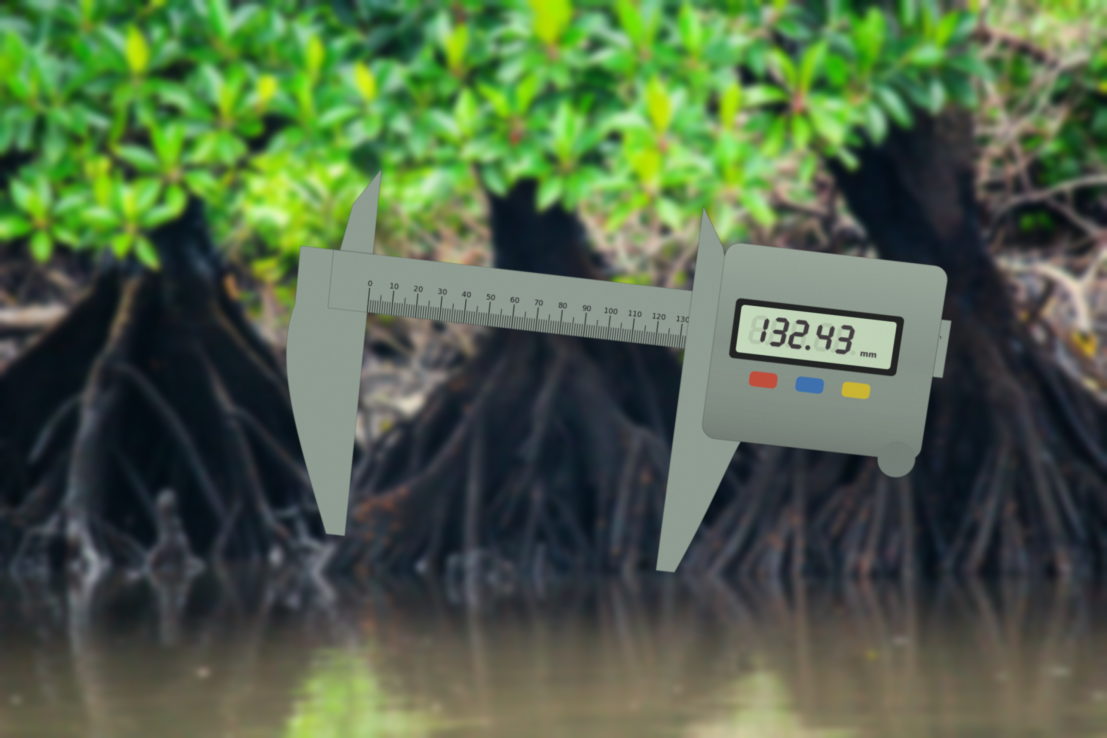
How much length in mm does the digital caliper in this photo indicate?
132.43 mm
